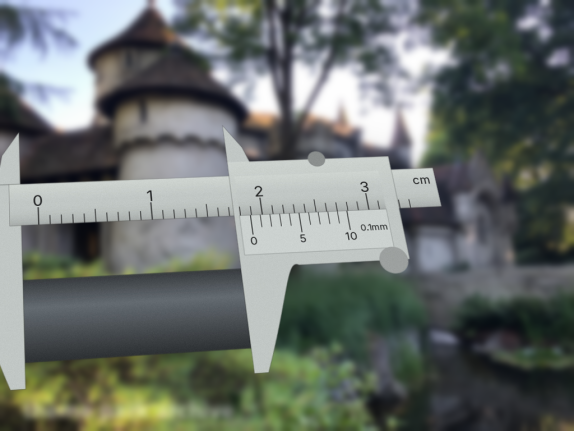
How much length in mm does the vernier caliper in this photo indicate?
18.9 mm
